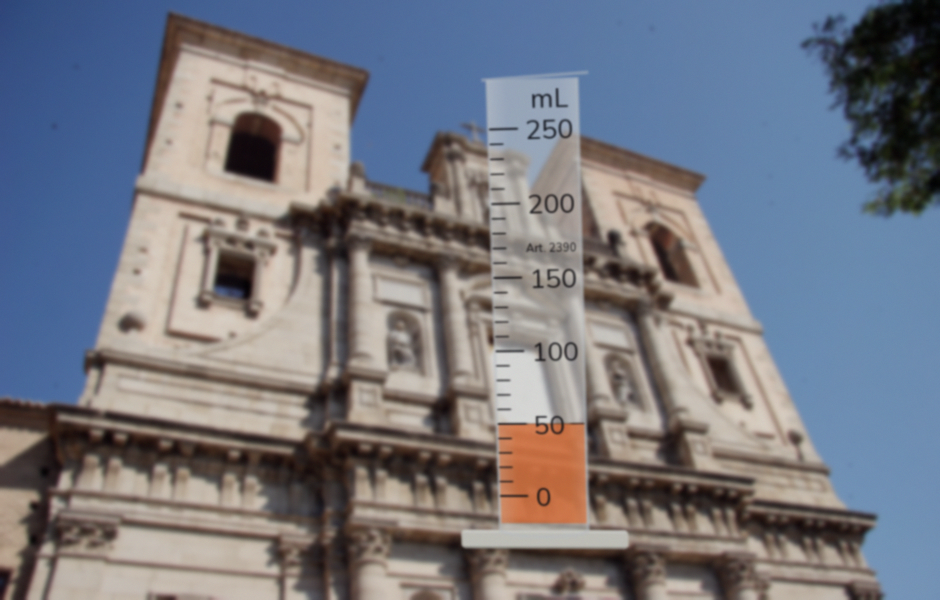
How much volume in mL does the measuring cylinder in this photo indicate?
50 mL
